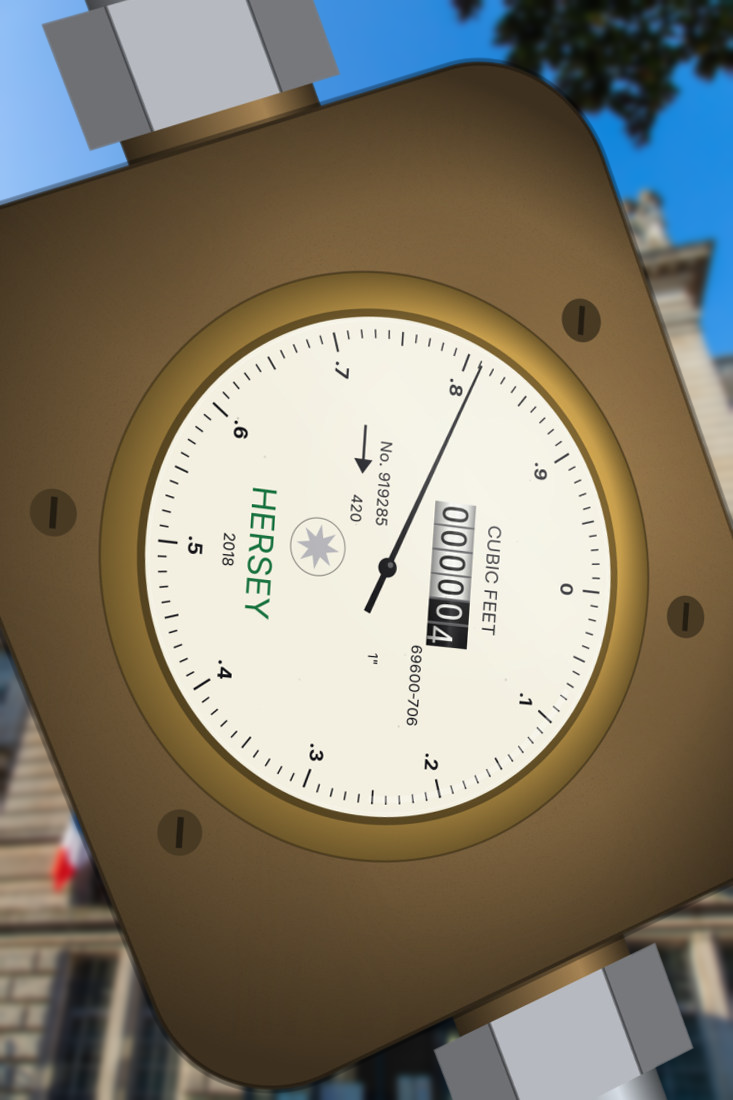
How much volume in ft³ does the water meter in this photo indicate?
3.81 ft³
